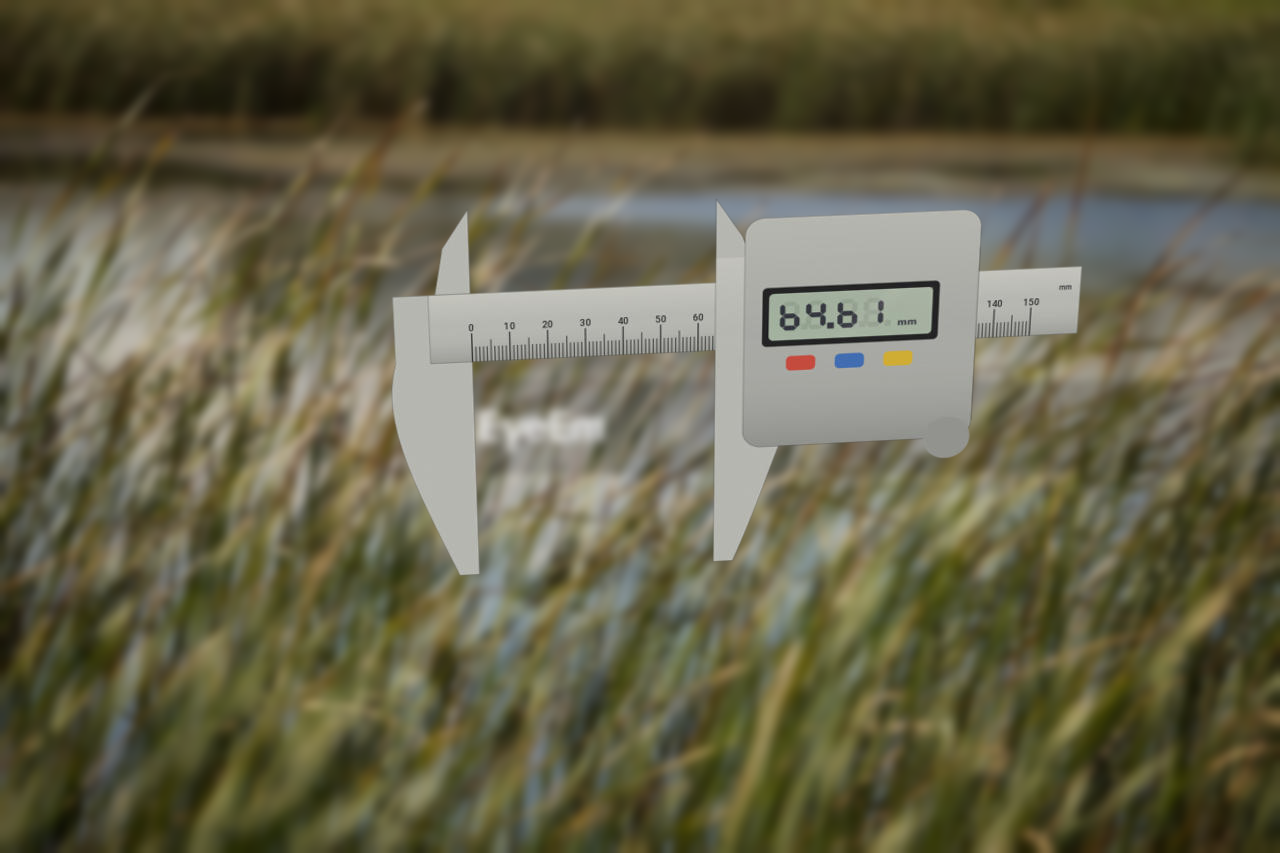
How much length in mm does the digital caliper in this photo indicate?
64.61 mm
